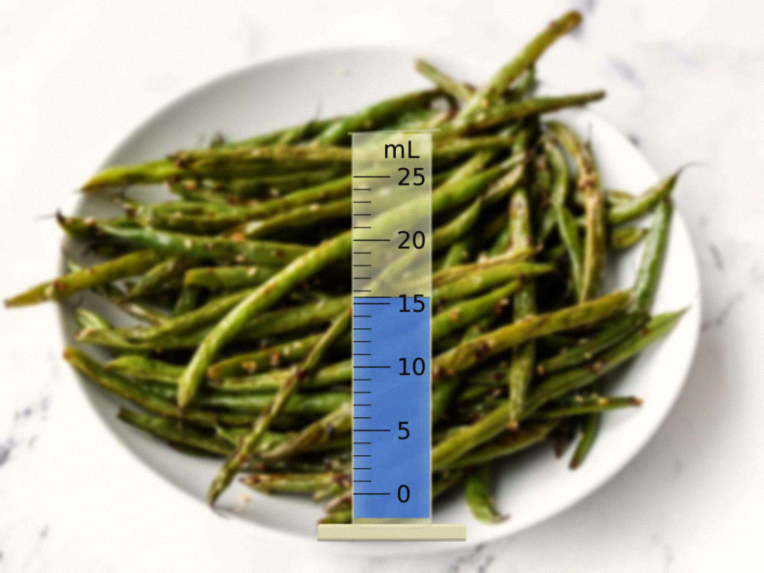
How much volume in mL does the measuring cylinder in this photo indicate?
15.5 mL
